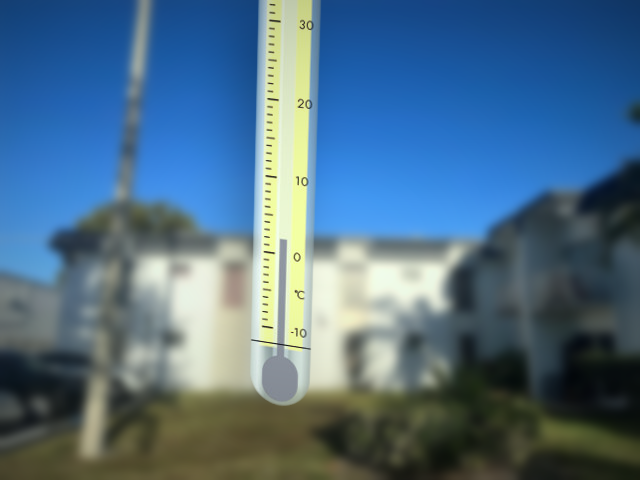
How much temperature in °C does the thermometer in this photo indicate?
2 °C
